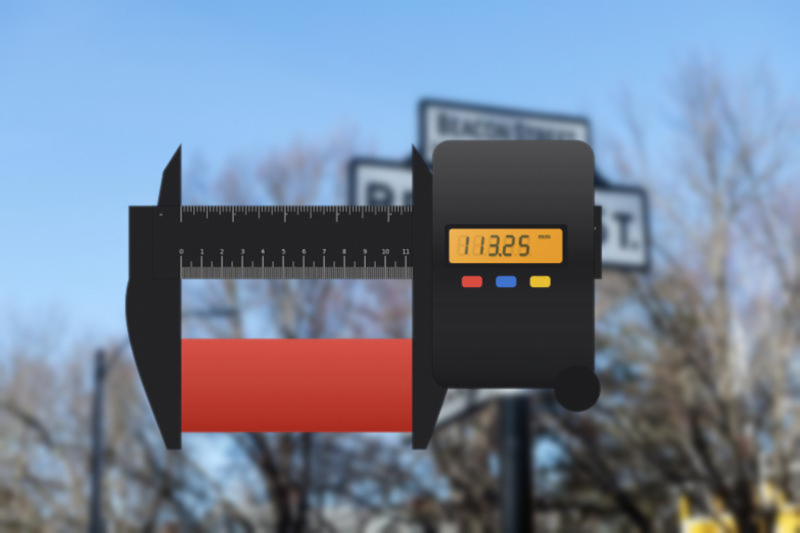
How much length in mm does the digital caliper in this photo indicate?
113.25 mm
